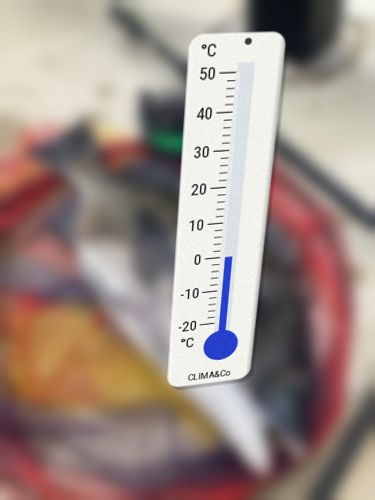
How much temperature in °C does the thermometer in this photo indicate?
0 °C
